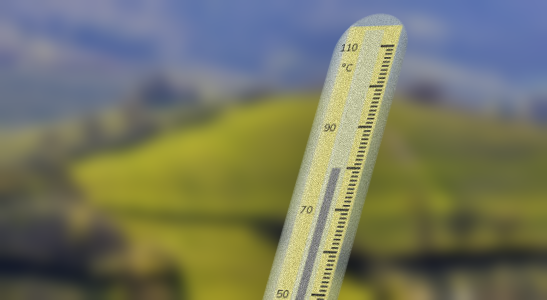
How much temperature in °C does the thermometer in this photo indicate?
80 °C
